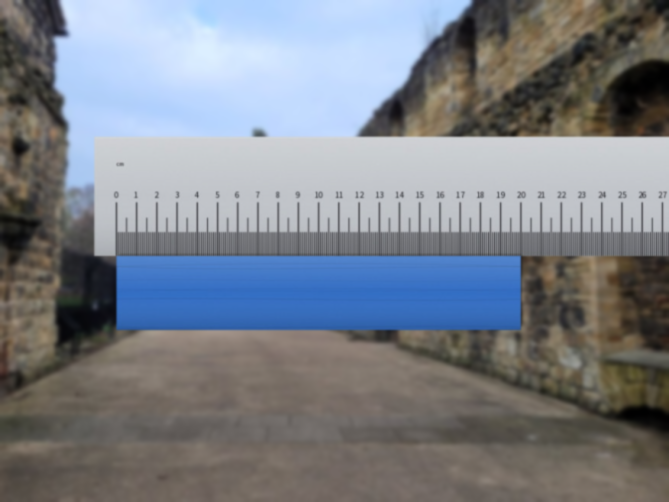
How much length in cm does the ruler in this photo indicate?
20 cm
